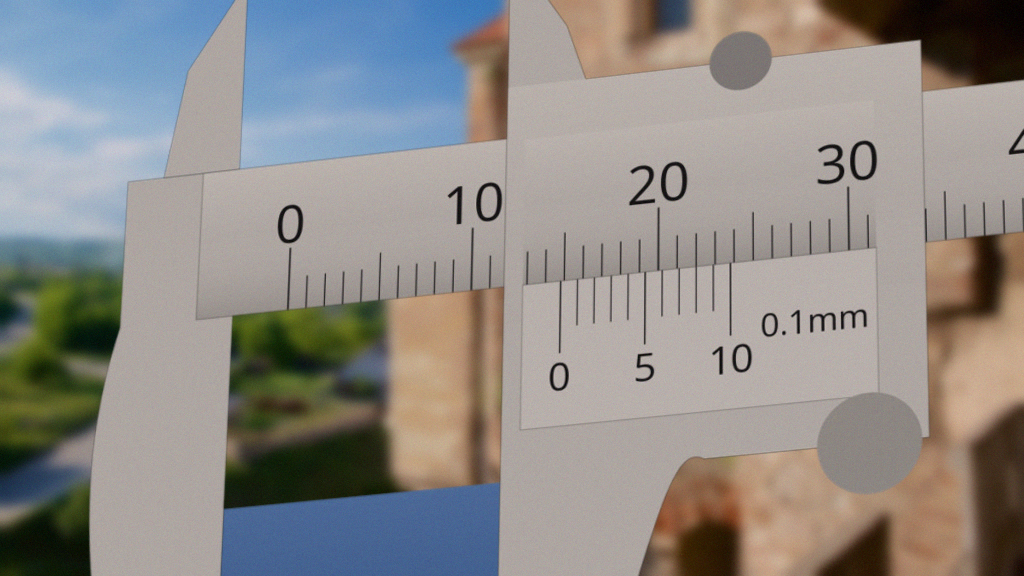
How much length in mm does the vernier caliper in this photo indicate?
14.8 mm
